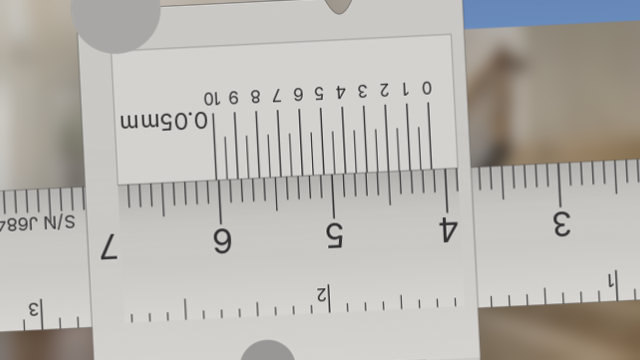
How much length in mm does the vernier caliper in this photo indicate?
41.2 mm
